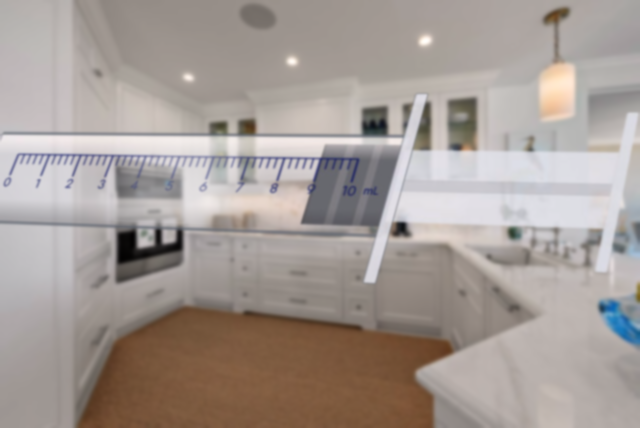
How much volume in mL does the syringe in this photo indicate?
9 mL
